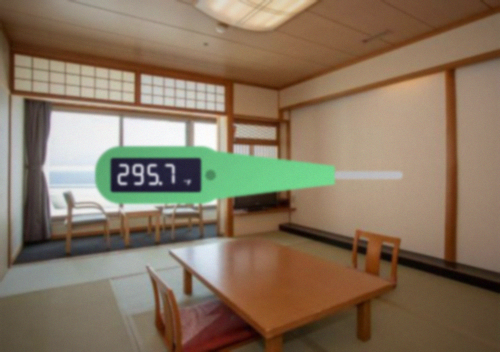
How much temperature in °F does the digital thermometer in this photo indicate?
295.7 °F
